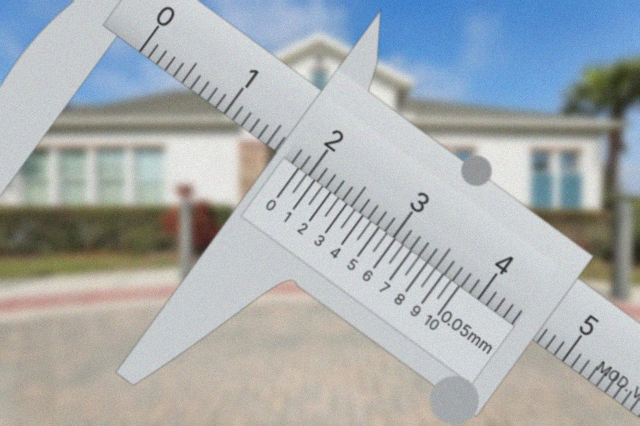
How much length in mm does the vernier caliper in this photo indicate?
18.8 mm
